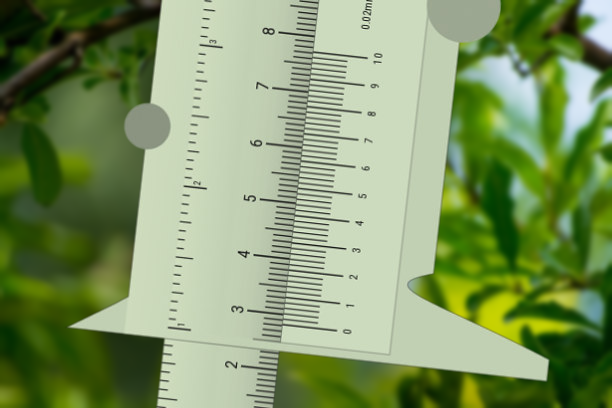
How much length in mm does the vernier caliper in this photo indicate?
28.2 mm
